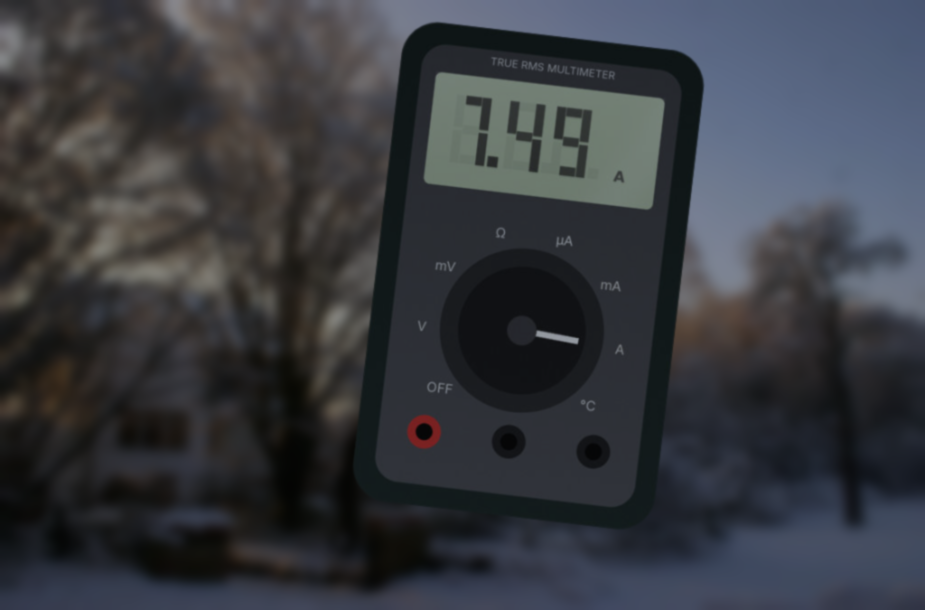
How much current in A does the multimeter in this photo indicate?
7.49 A
